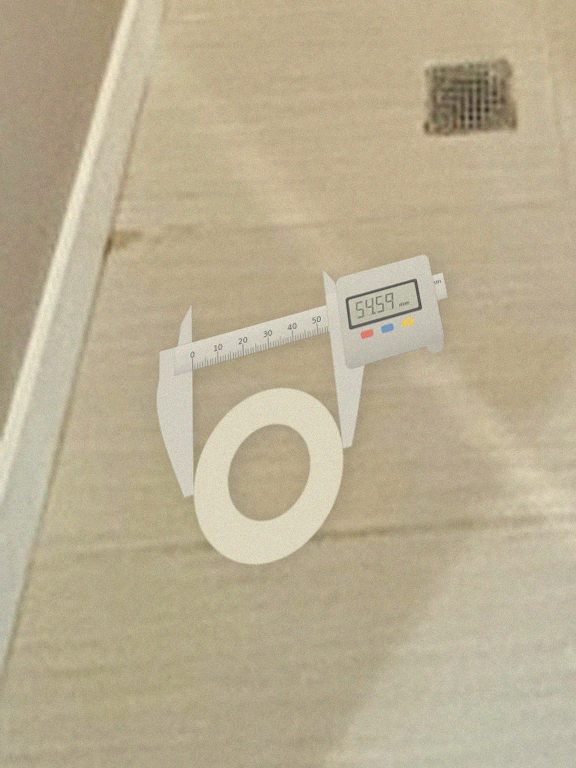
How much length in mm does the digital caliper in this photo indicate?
54.59 mm
